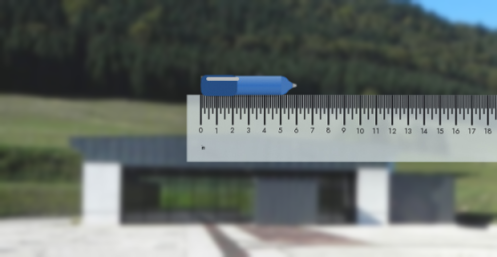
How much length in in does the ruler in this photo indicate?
6 in
